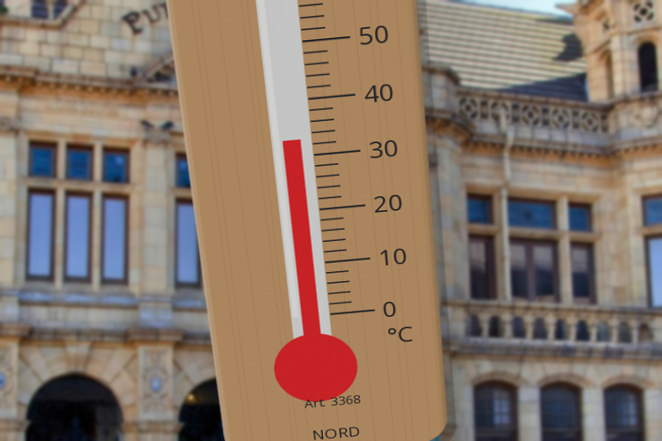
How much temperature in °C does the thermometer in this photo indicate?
33 °C
